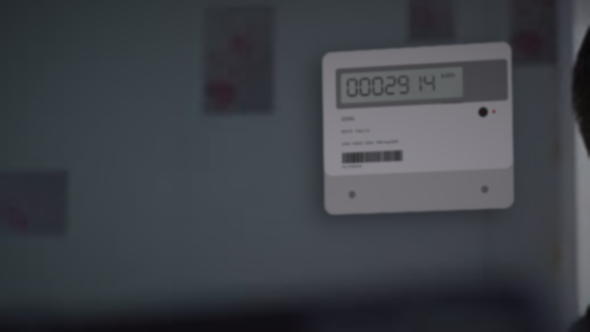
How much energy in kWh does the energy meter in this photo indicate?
2914 kWh
